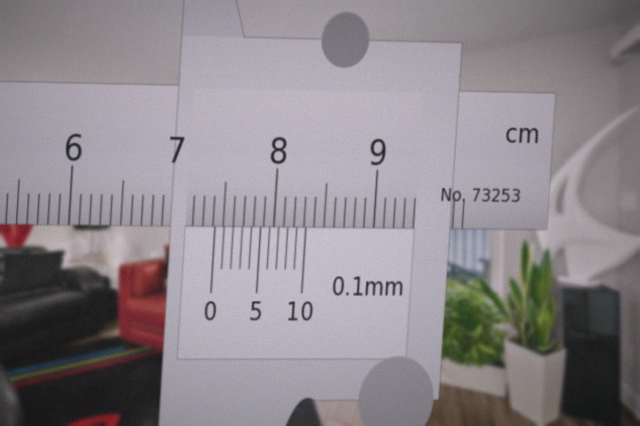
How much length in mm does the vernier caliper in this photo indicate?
74.2 mm
